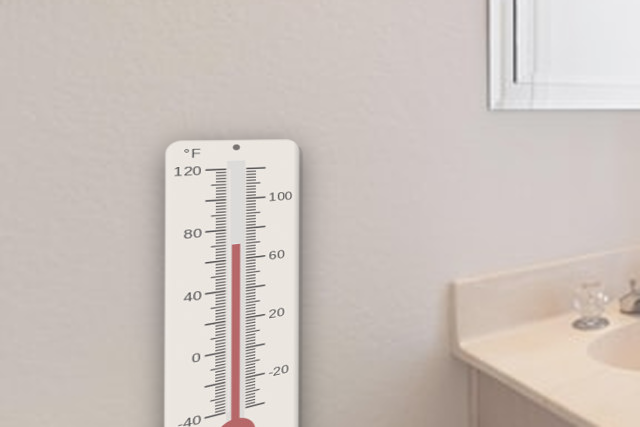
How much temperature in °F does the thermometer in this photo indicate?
70 °F
